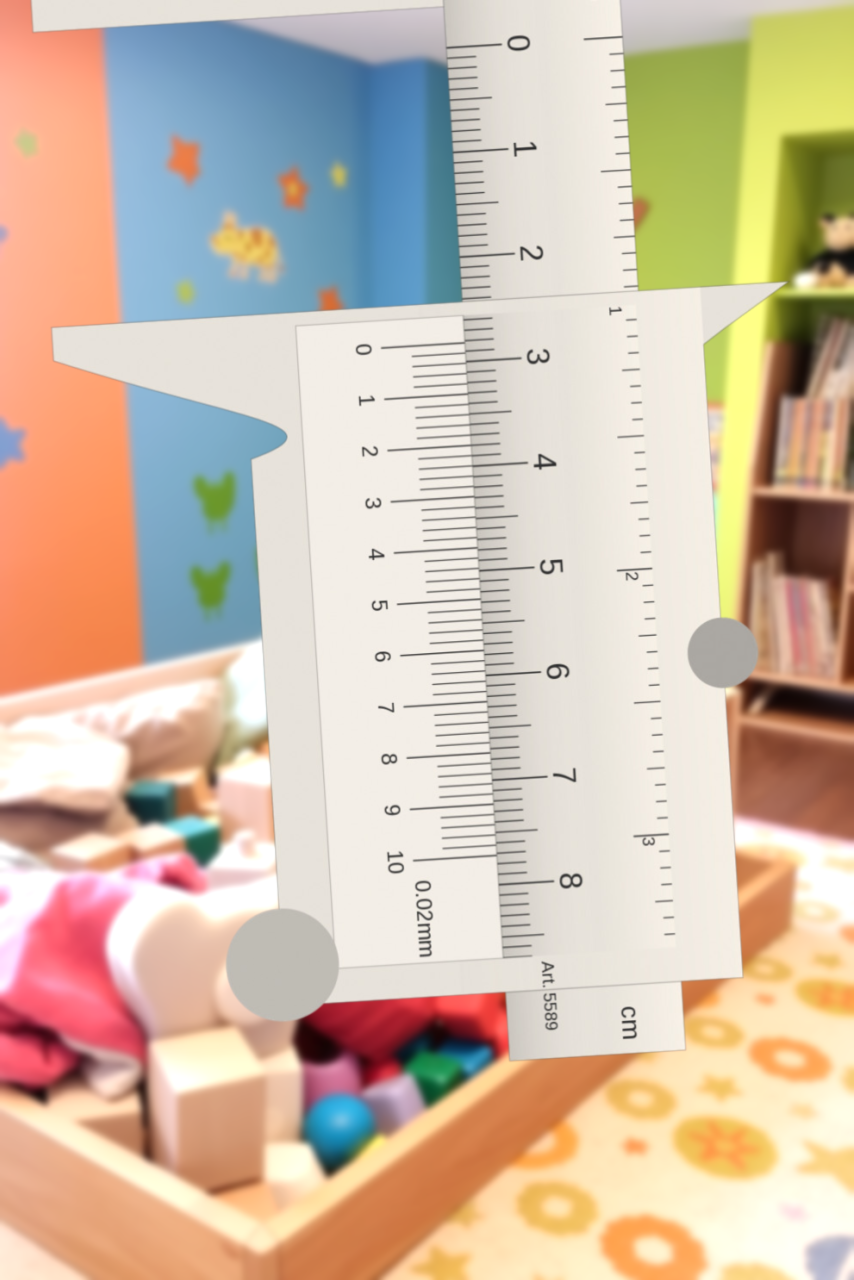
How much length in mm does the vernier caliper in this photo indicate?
28.2 mm
